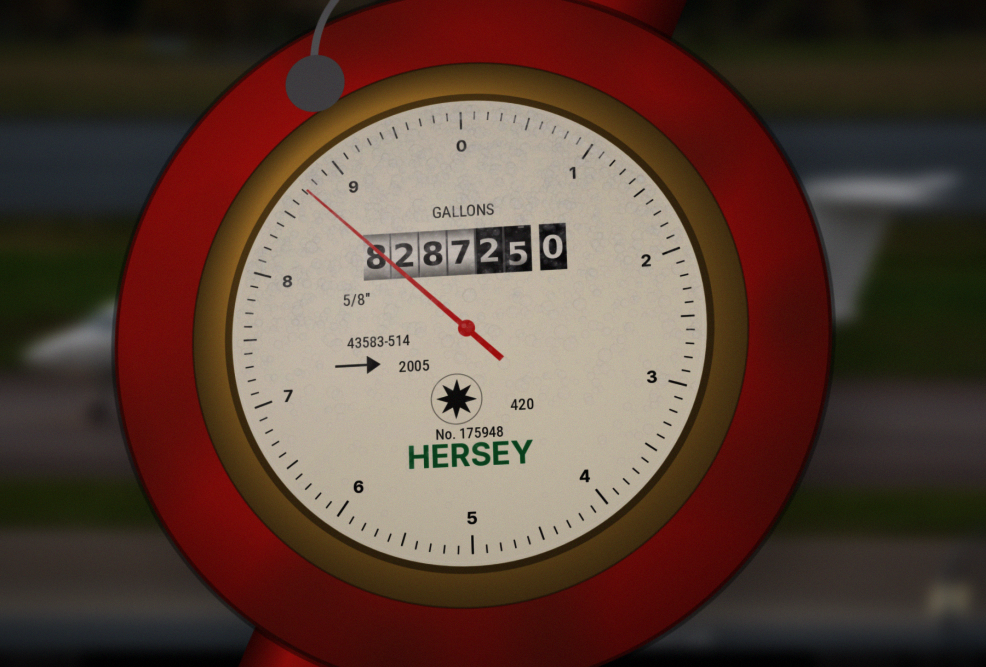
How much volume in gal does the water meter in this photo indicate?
8287248.7 gal
